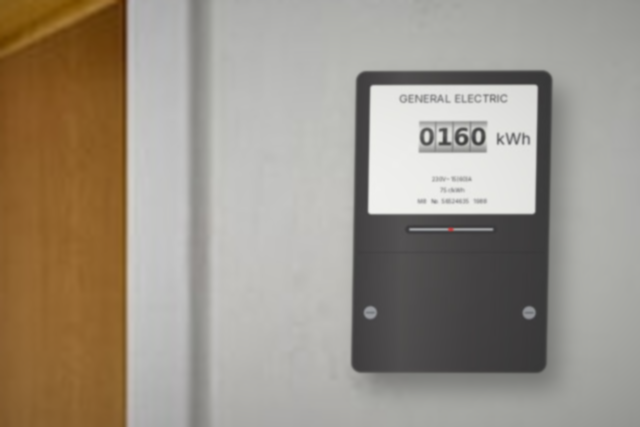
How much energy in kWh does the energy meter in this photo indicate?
160 kWh
